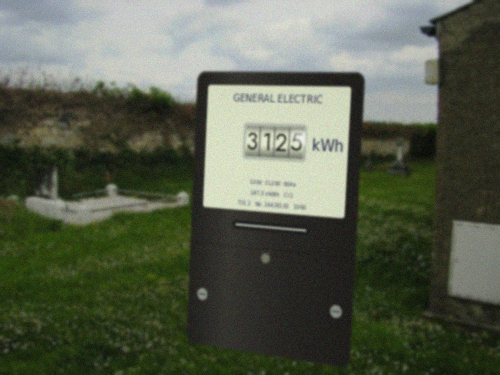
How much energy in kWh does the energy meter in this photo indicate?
3125 kWh
